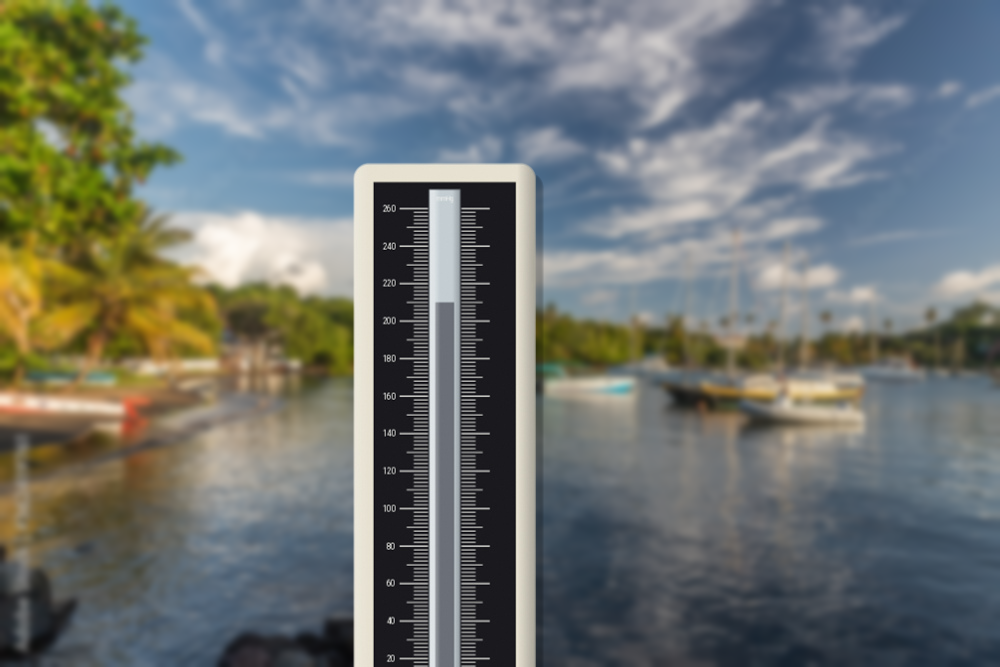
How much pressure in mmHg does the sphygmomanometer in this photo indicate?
210 mmHg
